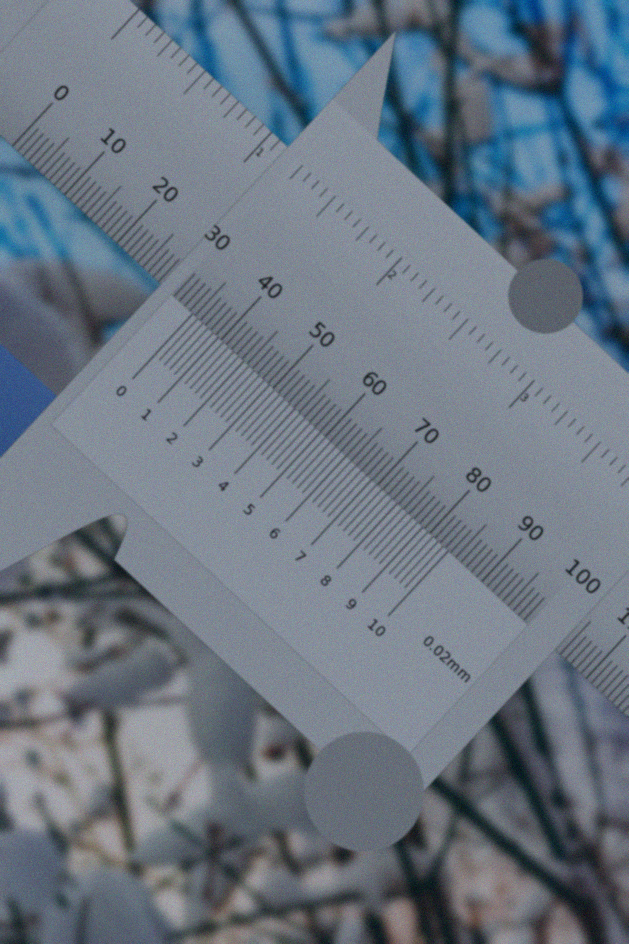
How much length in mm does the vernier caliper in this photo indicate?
34.6 mm
